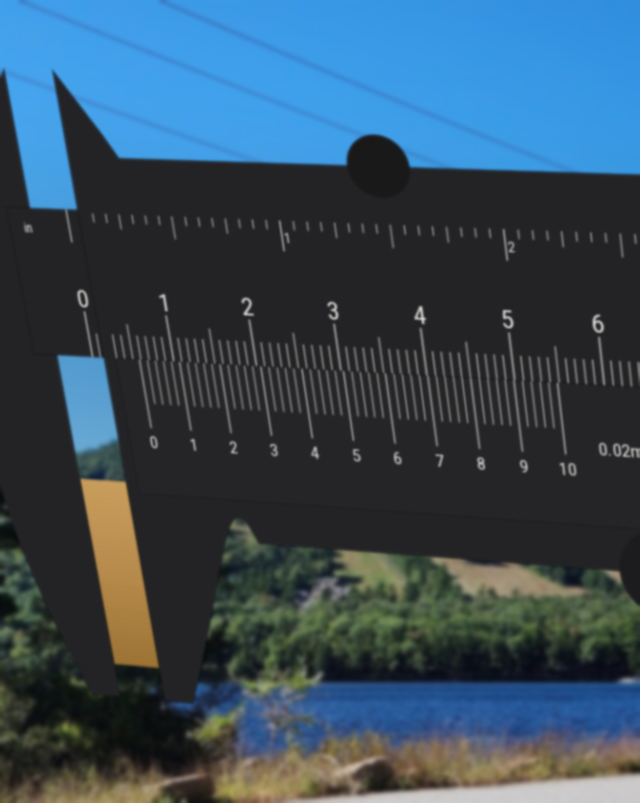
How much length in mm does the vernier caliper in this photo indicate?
5.8 mm
